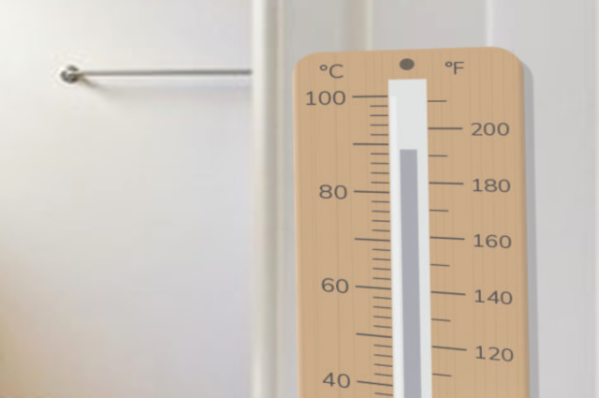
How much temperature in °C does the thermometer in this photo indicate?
89 °C
